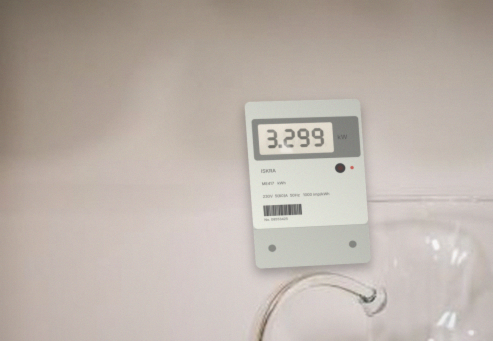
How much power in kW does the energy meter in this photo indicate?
3.299 kW
